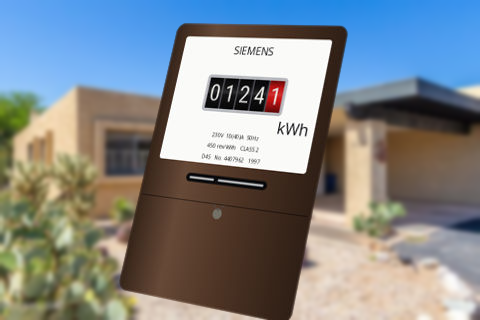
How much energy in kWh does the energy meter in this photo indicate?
124.1 kWh
